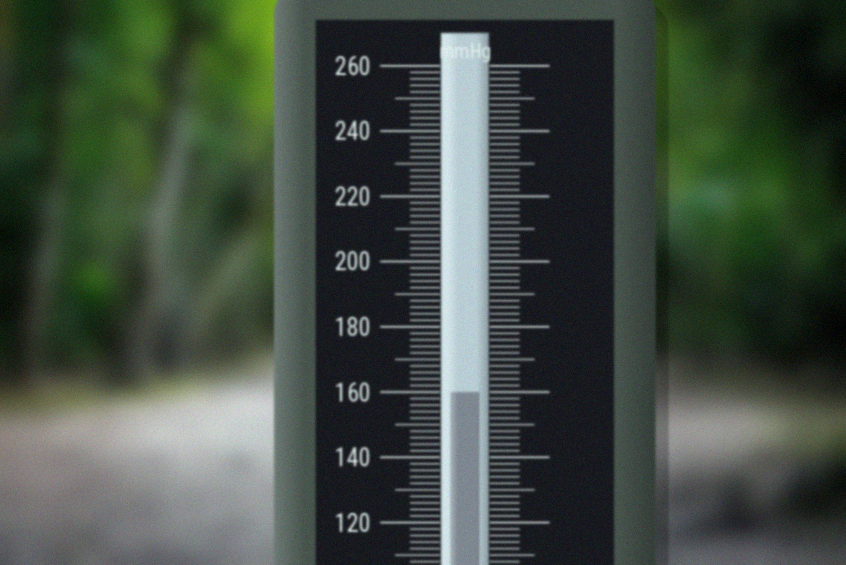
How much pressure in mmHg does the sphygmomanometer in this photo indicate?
160 mmHg
